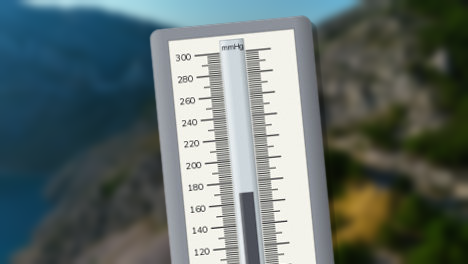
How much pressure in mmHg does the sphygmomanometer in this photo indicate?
170 mmHg
